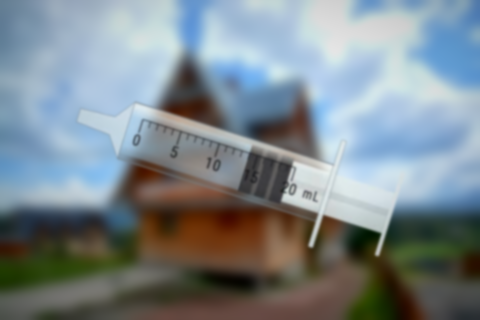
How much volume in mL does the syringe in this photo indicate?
14 mL
